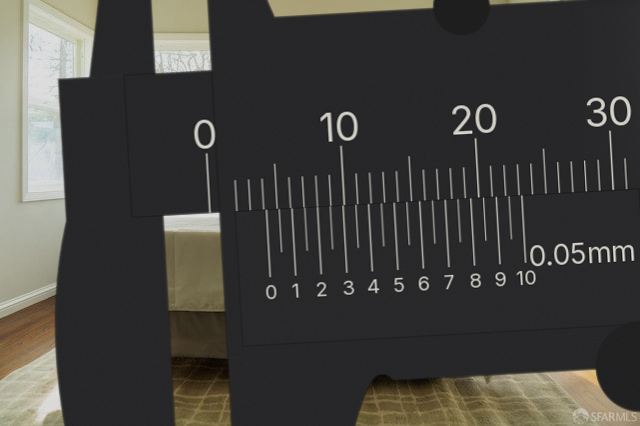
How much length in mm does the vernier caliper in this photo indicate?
4.2 mm
